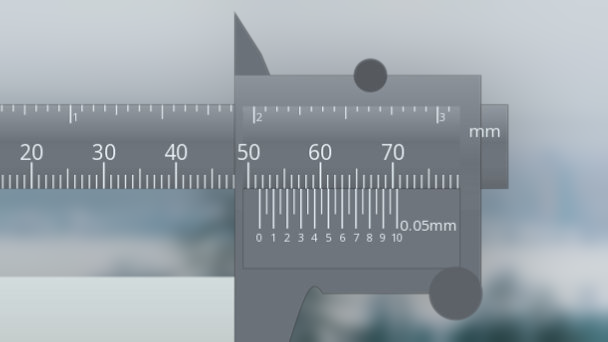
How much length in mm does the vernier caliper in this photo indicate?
51.6 mm
